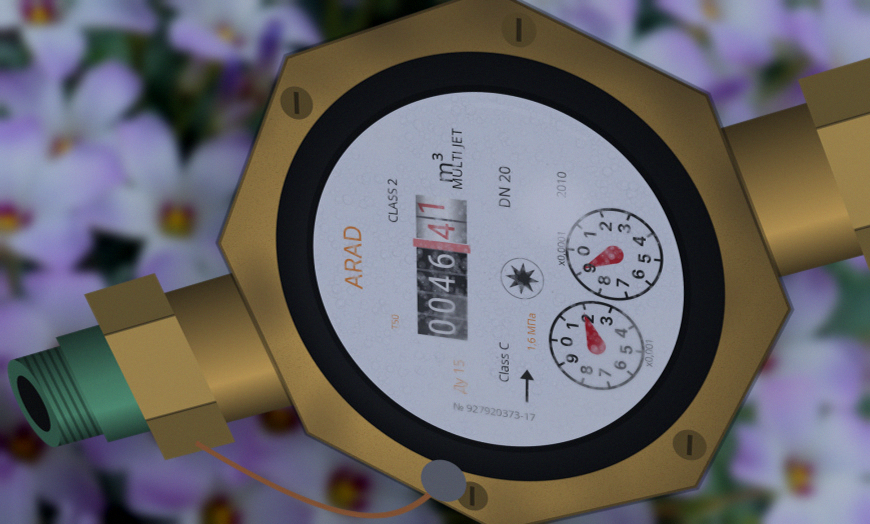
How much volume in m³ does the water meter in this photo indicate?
46.4119 m³
